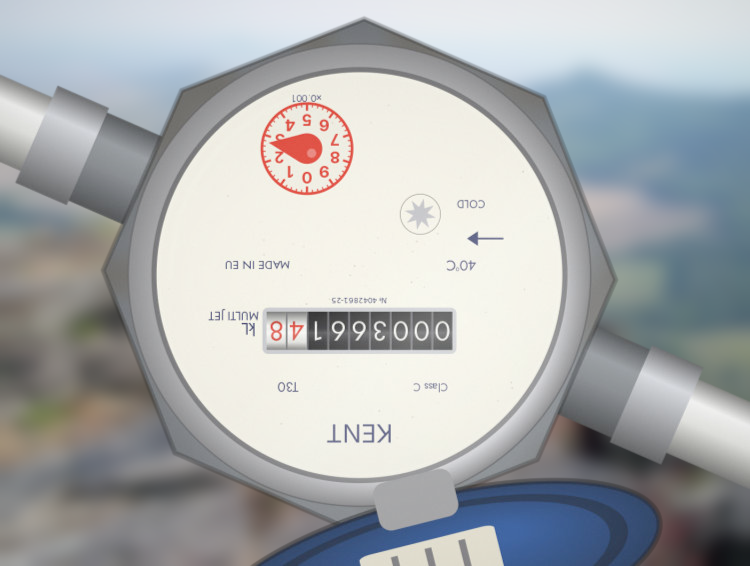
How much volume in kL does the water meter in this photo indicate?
3661.482 kL
